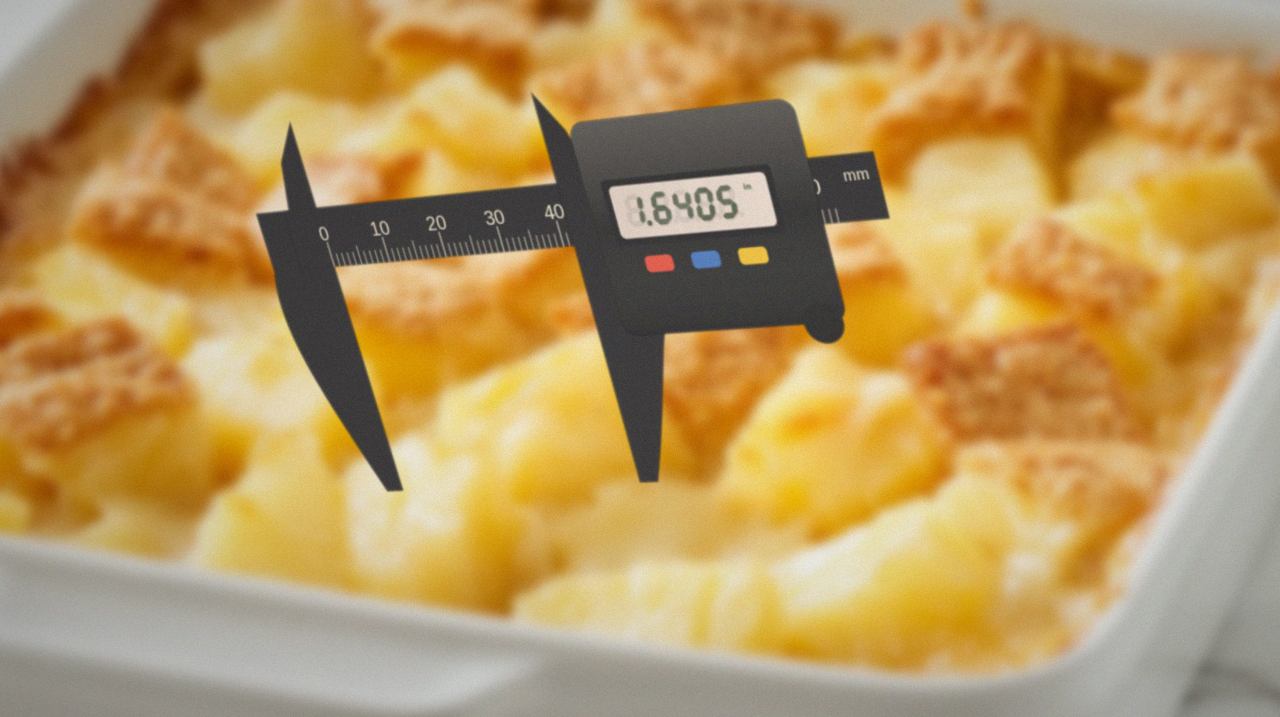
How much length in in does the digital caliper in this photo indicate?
1.6405 in
